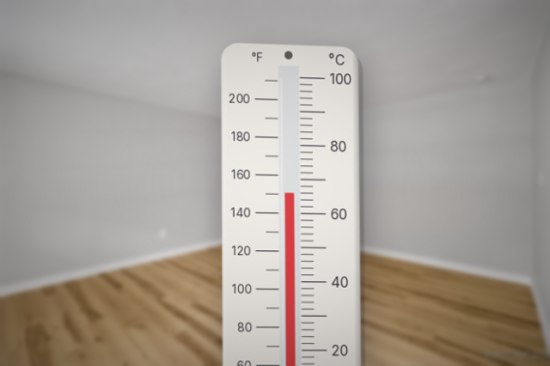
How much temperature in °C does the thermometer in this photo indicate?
66 °C
